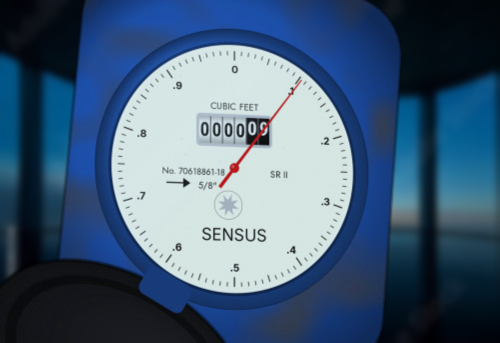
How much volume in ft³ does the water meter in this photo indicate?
9.10 ft³
